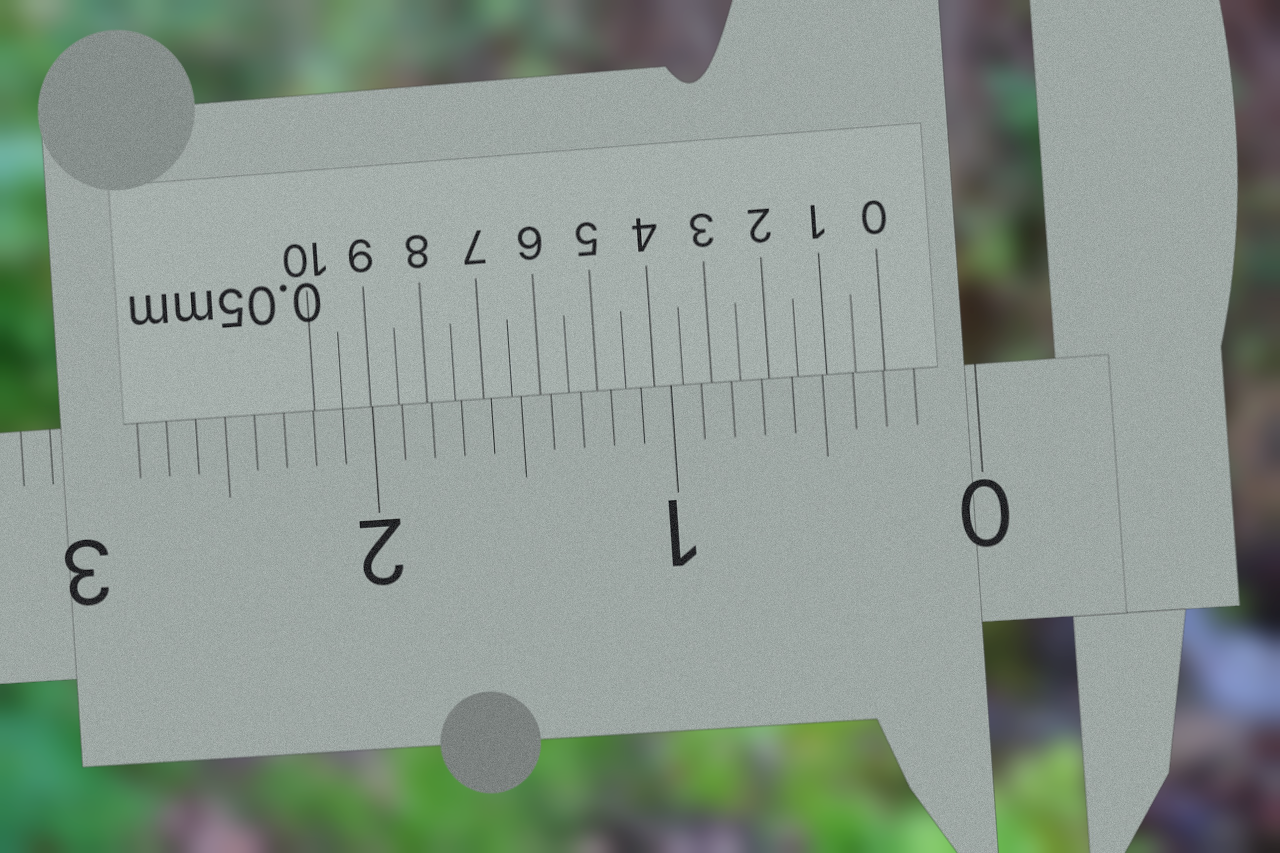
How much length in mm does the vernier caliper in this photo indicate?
2.95 mm
